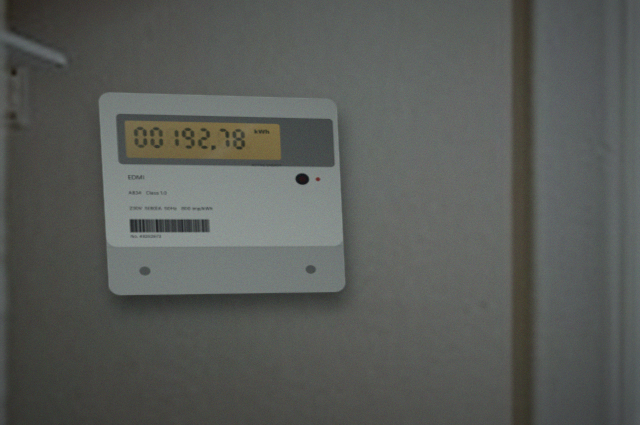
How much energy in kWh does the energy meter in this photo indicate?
192.78 kWh
